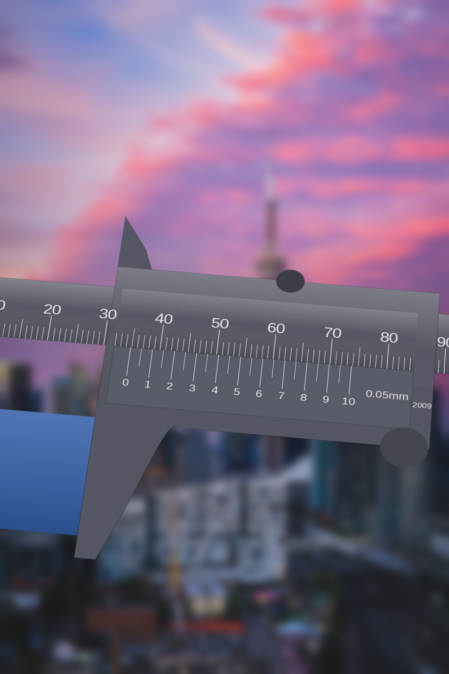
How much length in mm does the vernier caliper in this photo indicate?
34.8 mm
